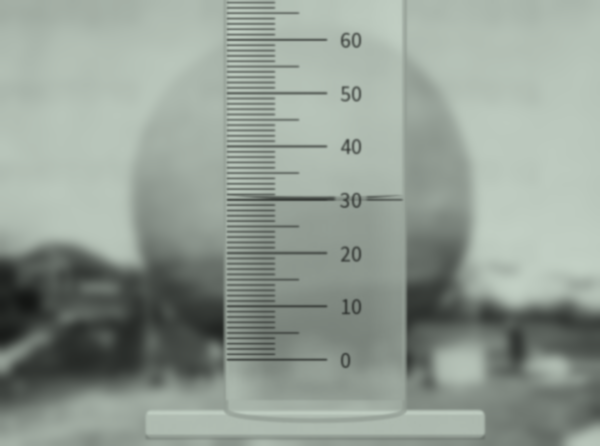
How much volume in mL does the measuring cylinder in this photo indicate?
30 mL
